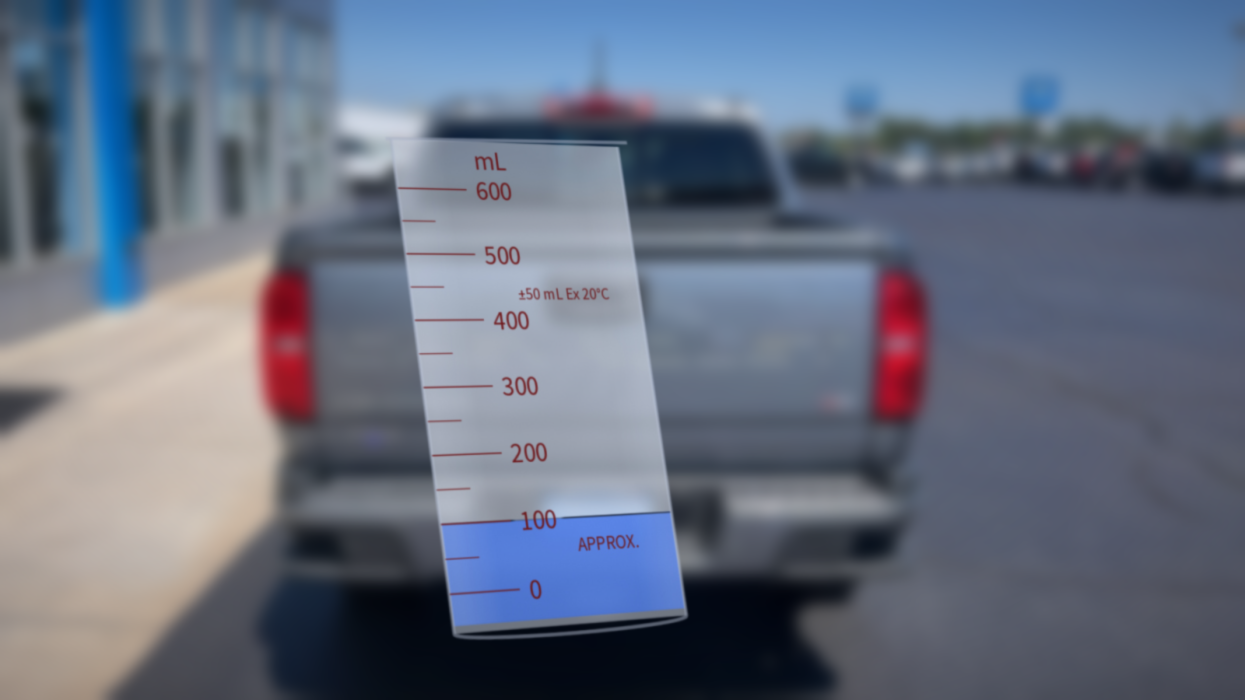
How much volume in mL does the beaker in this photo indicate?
100 mL
